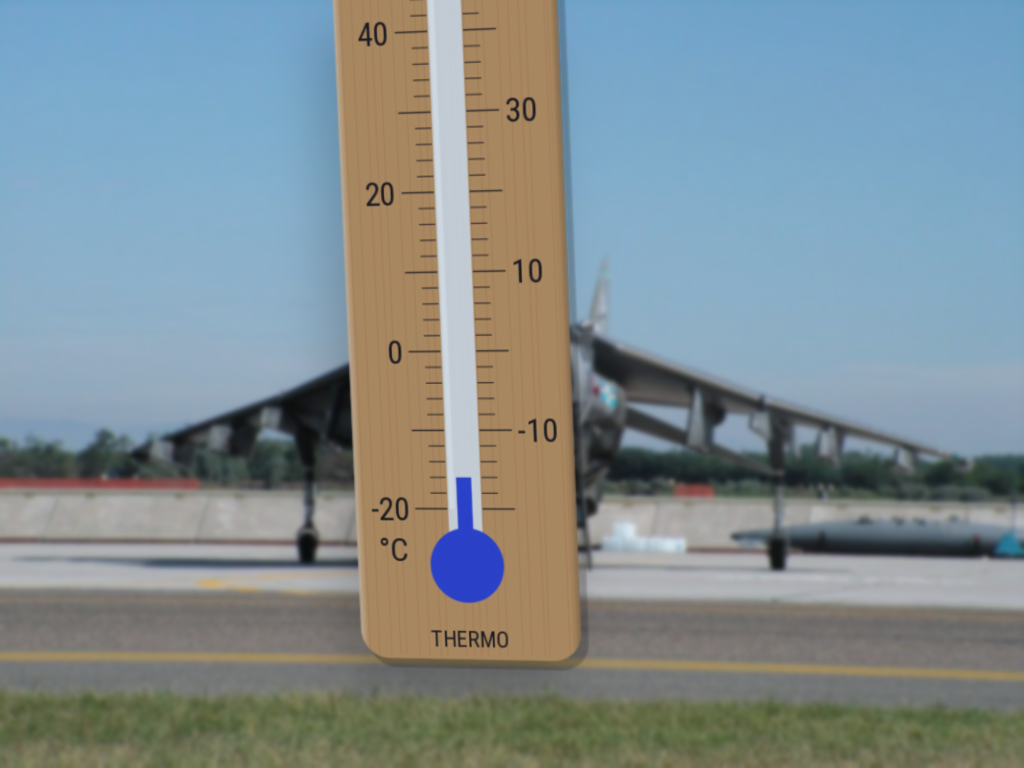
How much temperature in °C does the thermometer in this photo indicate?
-16 °C
